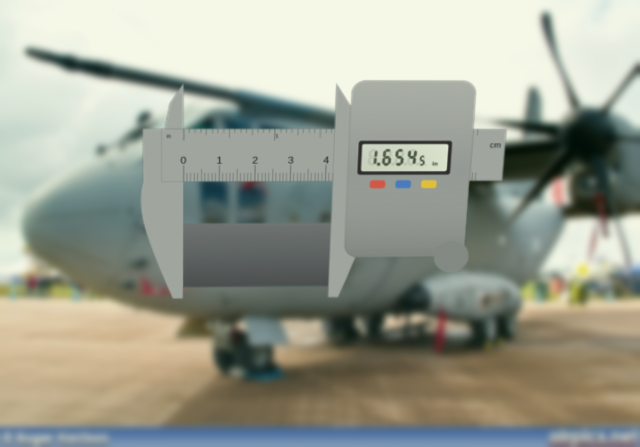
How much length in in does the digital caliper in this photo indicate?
1.6545 in
